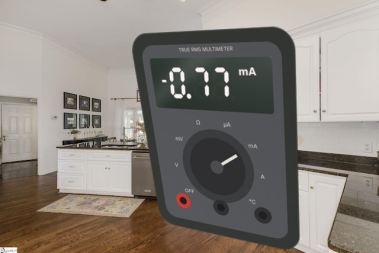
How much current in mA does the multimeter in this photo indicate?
-0.77 mA
